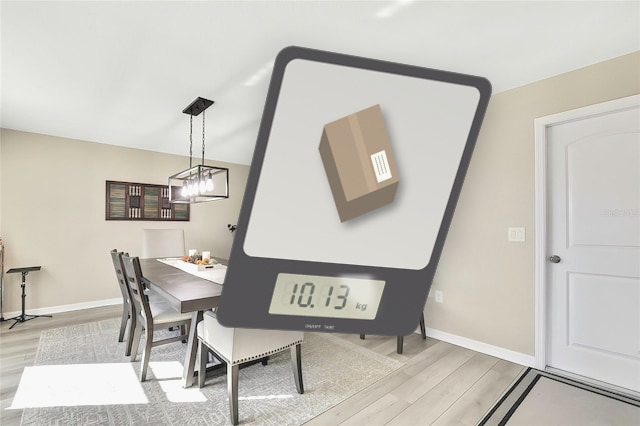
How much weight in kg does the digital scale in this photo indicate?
10.13 kg
